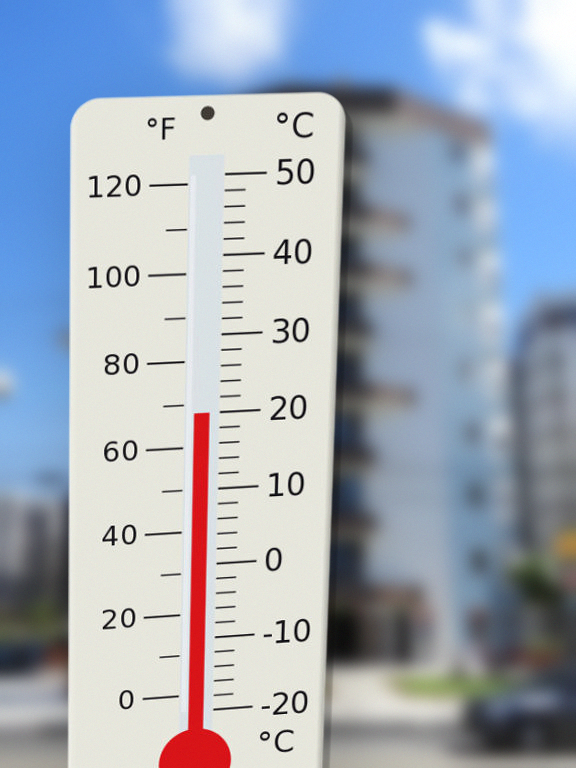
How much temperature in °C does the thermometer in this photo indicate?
20 °C
